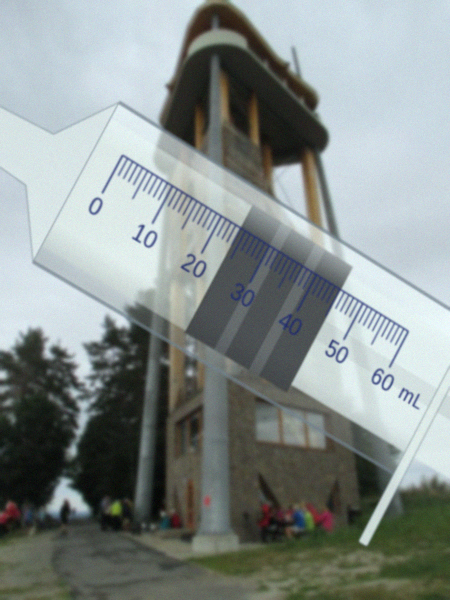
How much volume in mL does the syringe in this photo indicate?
24 mL
